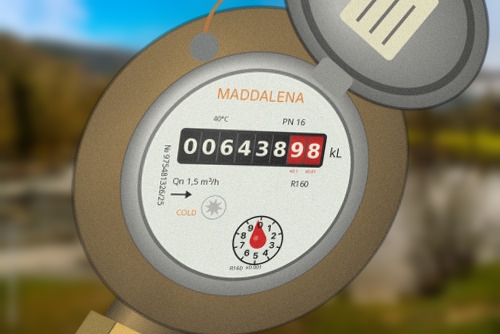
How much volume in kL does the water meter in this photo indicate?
6438.979 kL
